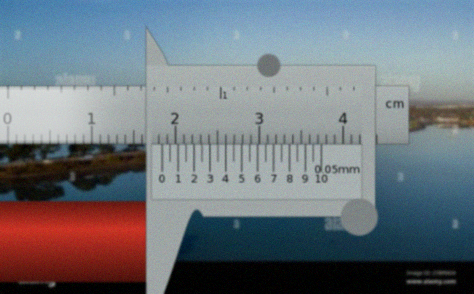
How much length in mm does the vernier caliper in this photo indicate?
18.4 mm
